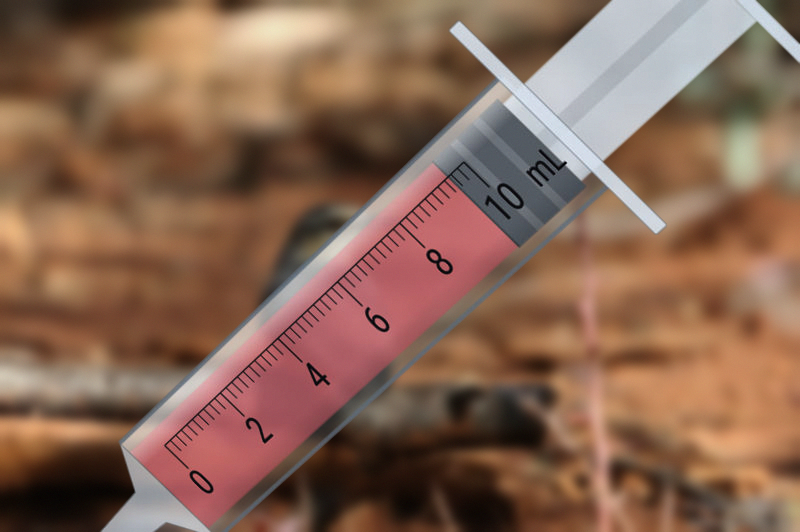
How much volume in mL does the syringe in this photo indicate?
9.5 mL
